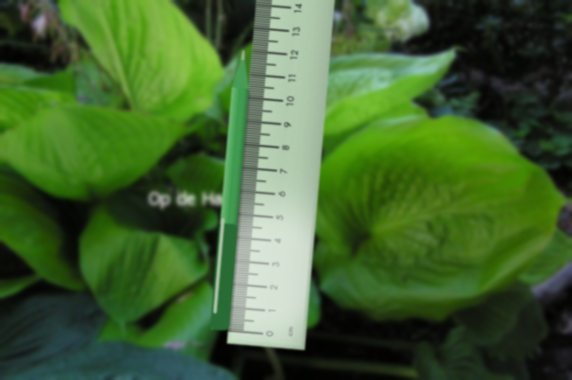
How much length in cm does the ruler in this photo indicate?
12 cm
